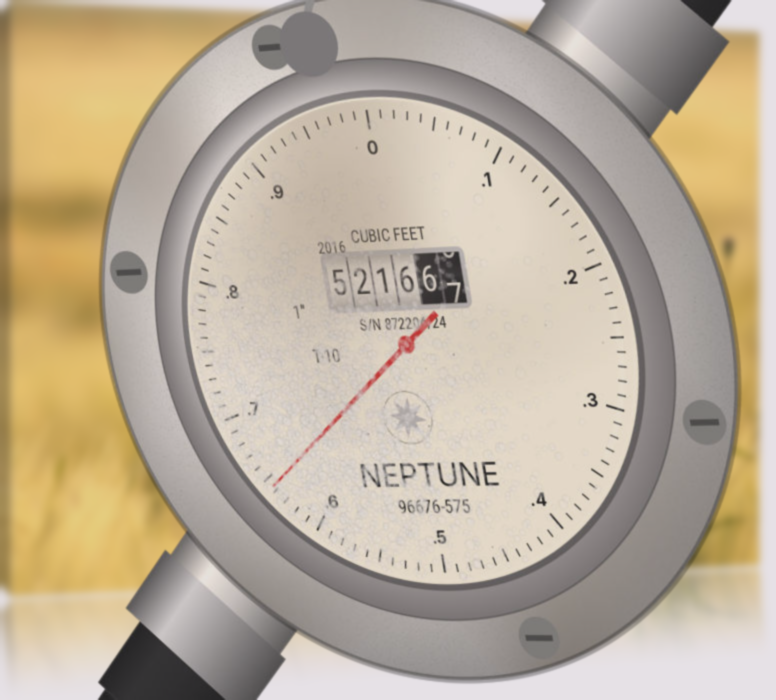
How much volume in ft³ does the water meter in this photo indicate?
521666.64 ft³
